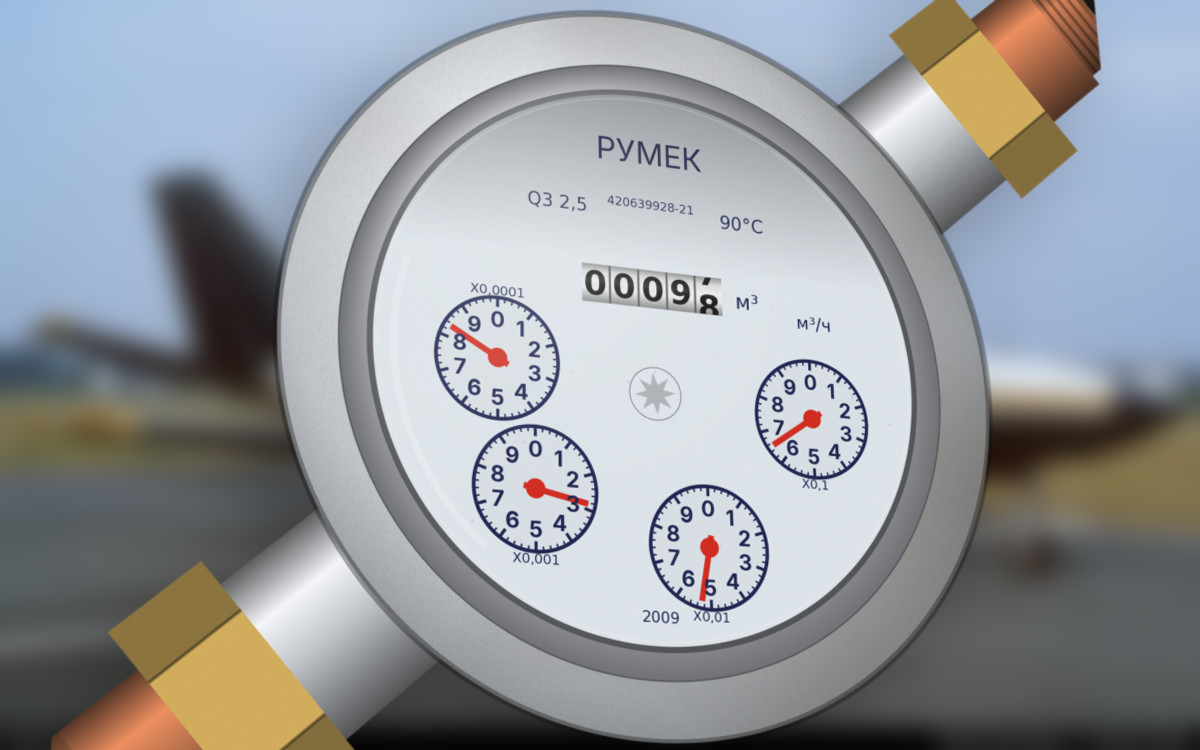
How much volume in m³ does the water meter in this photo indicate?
97.6528 m³
